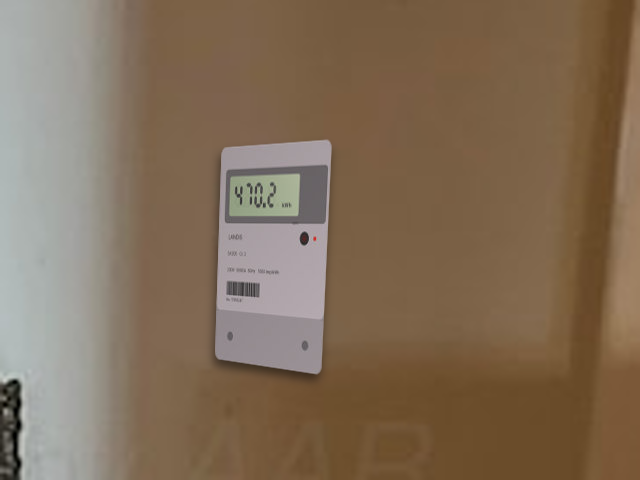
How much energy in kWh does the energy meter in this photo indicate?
470.2 kWh
